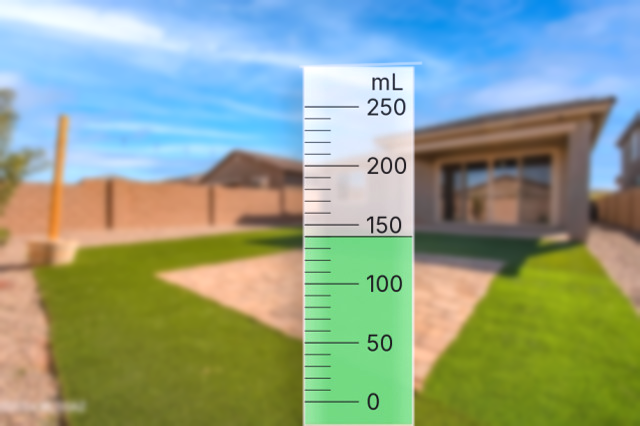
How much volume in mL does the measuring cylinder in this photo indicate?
140 mL
